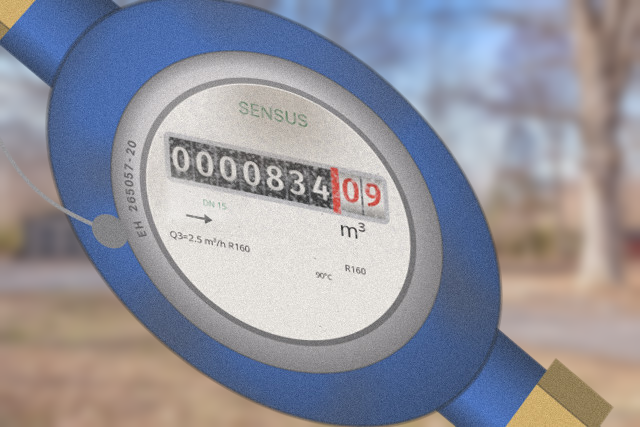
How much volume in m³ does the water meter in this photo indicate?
834.09 m³
